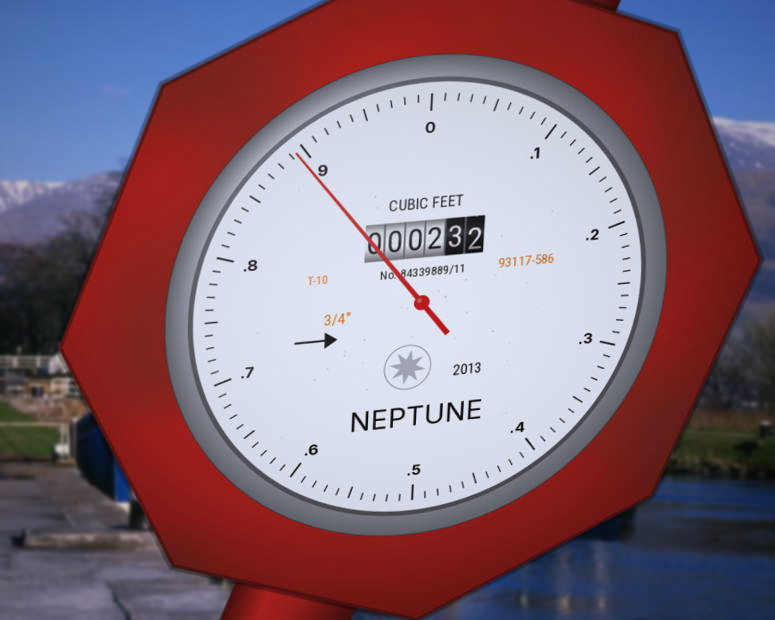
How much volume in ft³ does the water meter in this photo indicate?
231.89 ft³
